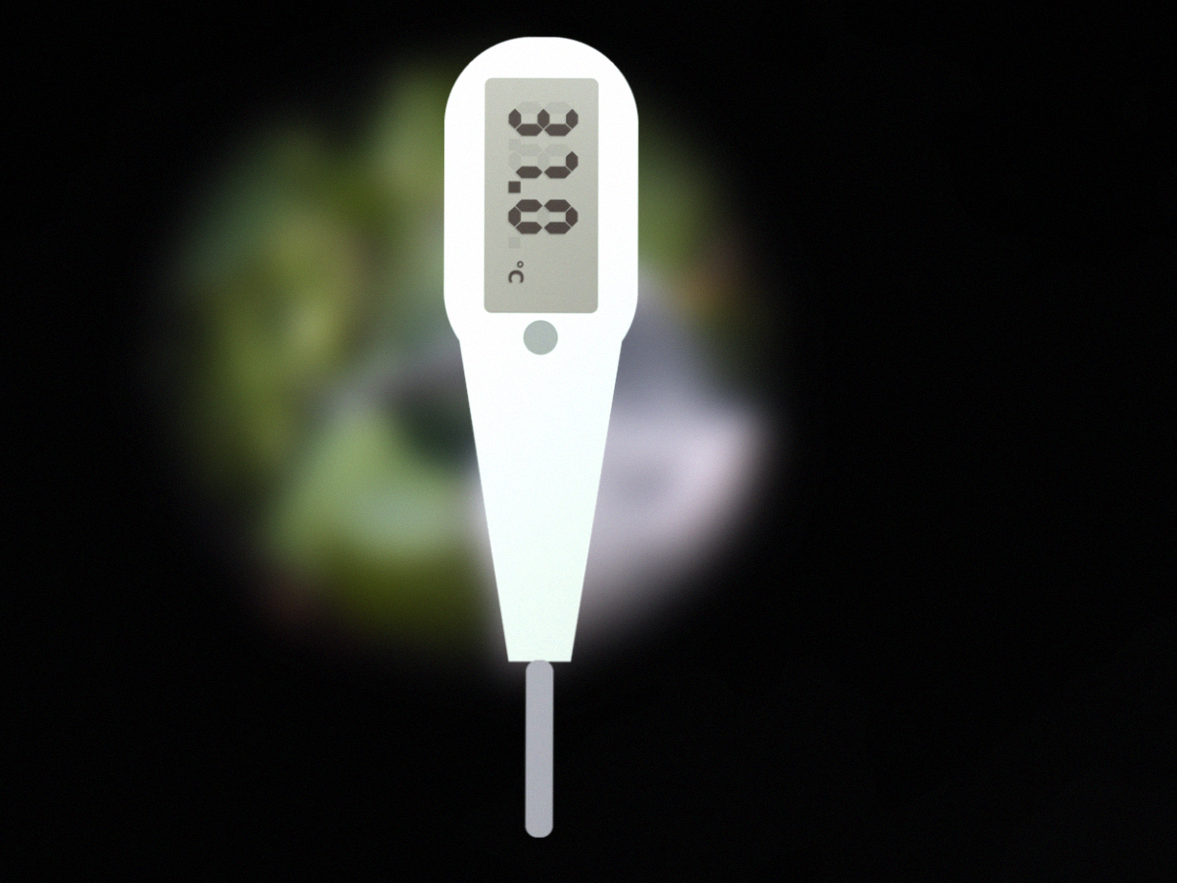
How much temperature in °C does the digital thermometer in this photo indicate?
37.0 °C
